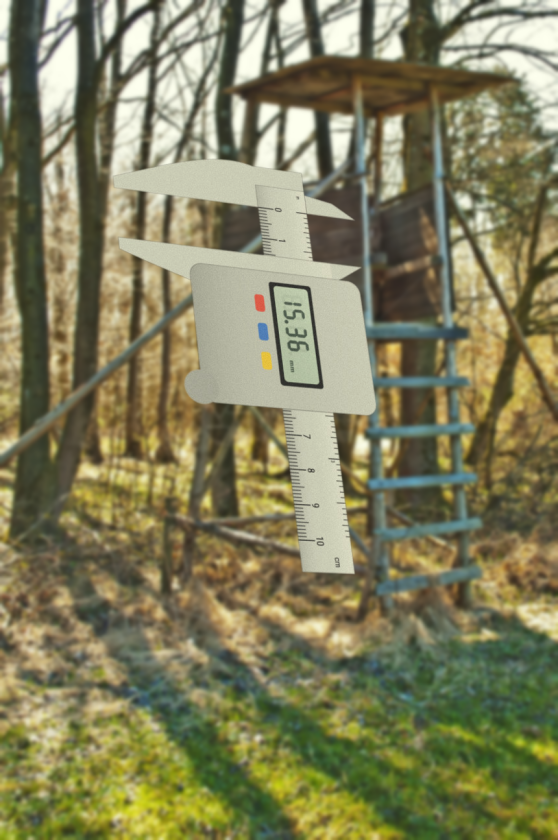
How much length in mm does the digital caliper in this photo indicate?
15.36 mm
